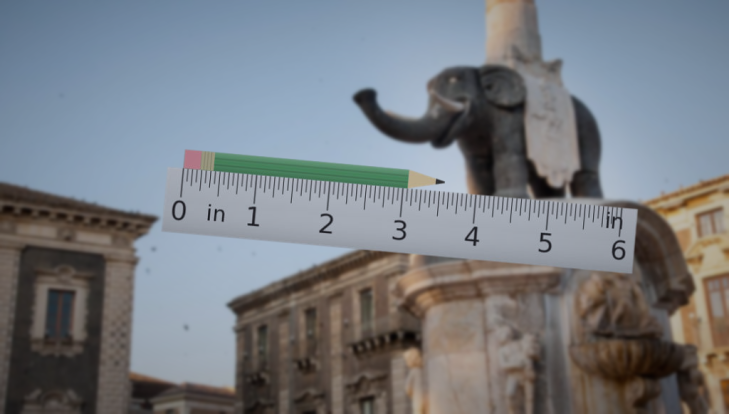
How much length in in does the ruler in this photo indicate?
3.5625 in
